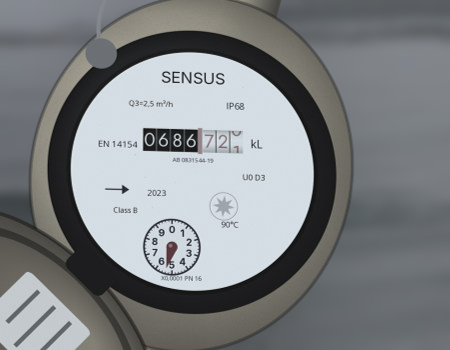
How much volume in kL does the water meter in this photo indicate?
686.7205 kL
